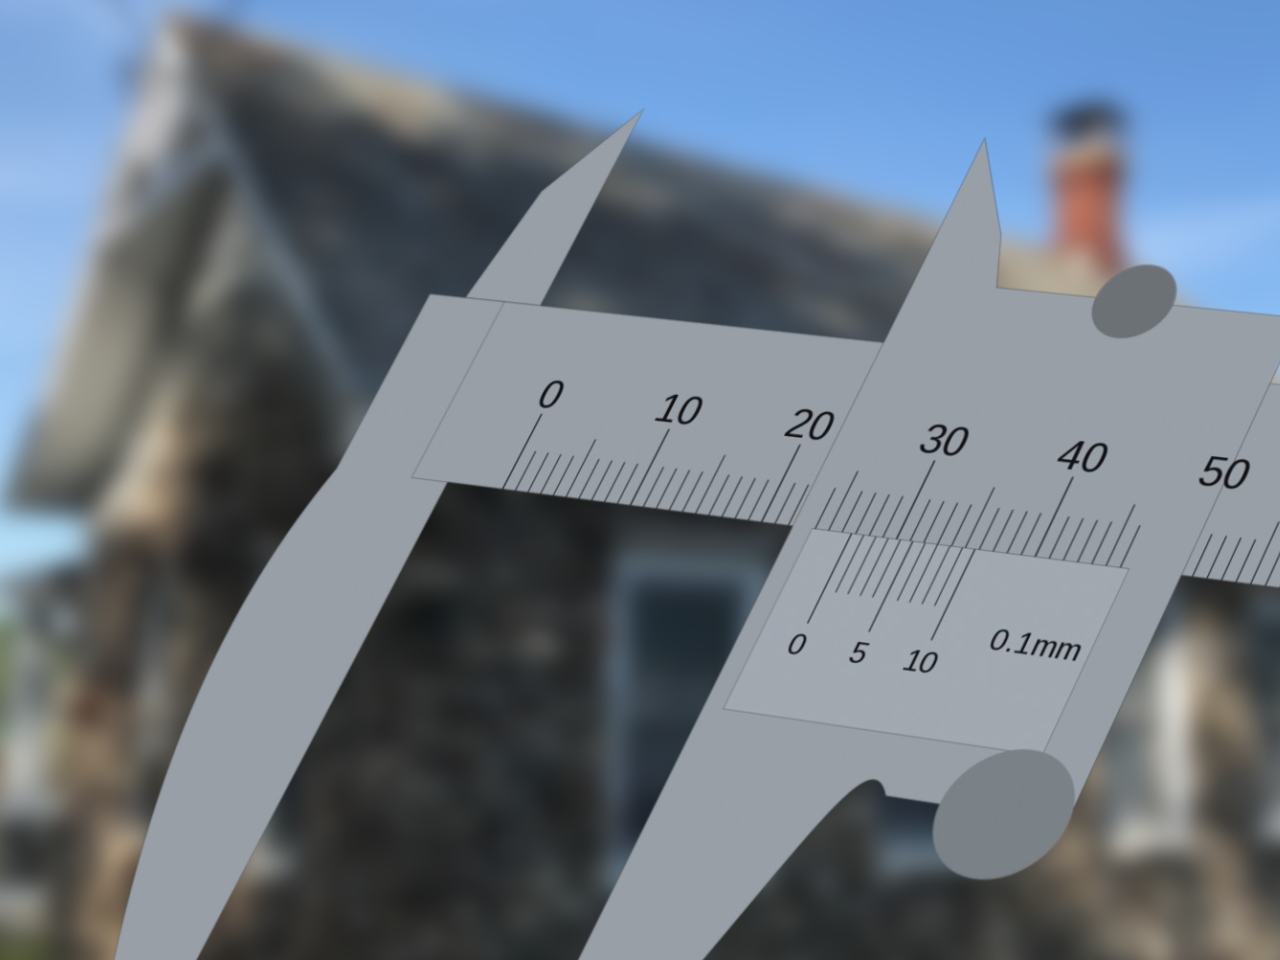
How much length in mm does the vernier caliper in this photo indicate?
26.7 mm
